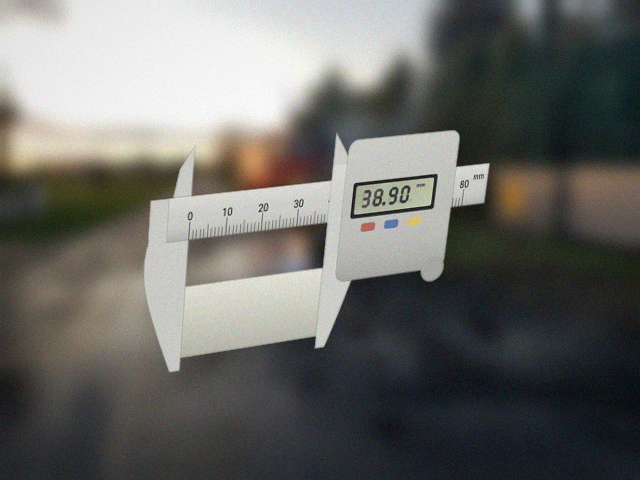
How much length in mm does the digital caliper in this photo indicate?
38.90 mm
